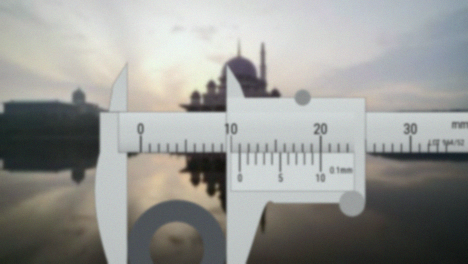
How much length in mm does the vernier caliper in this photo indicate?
11.0 mm
